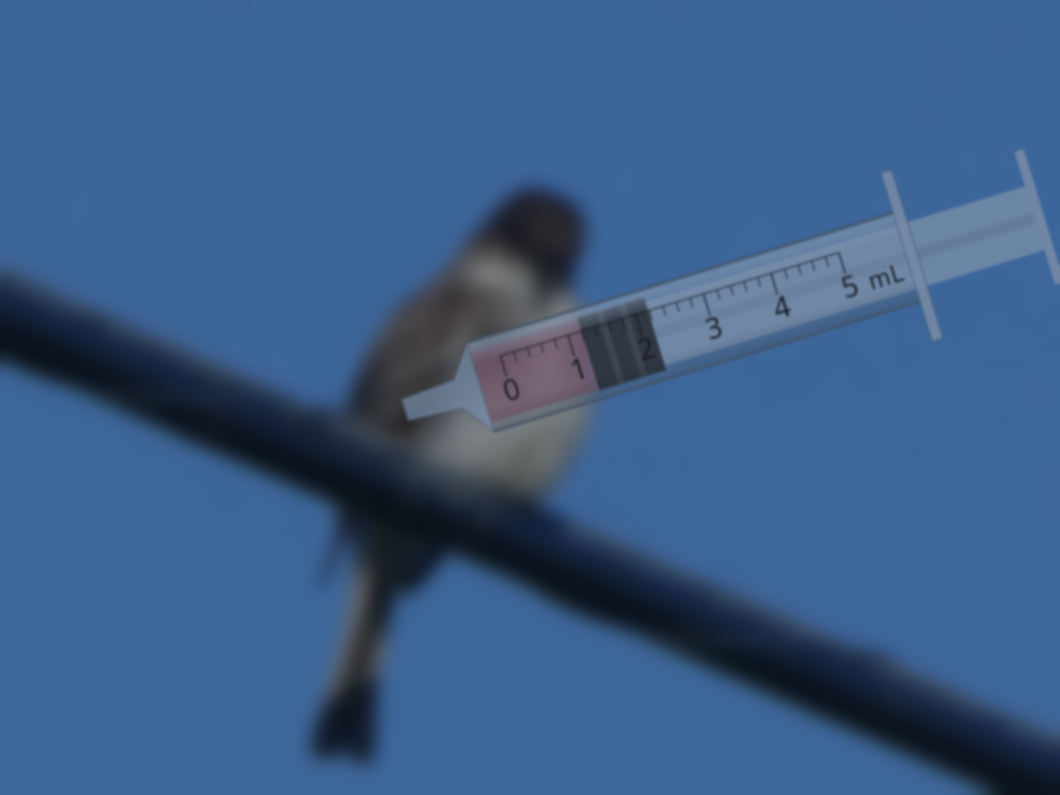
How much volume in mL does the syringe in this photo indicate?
1.2 mL
